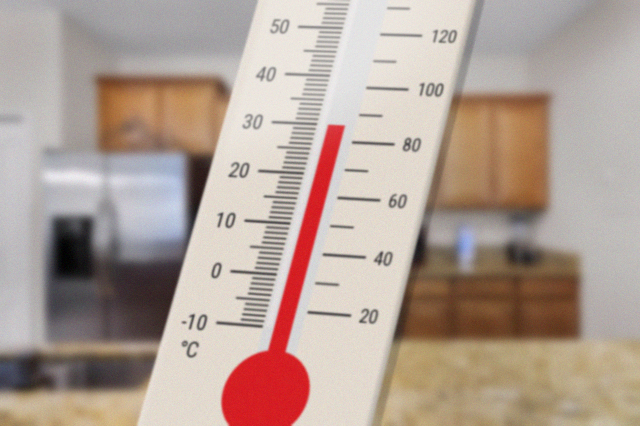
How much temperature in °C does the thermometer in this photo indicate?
30 °C
